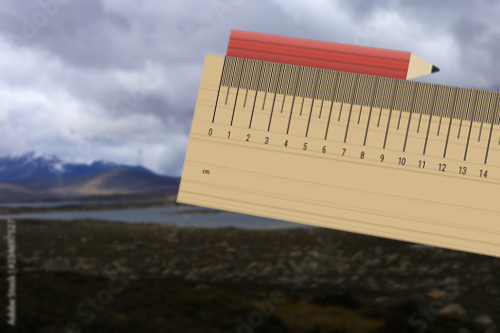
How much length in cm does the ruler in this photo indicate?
11 cm
